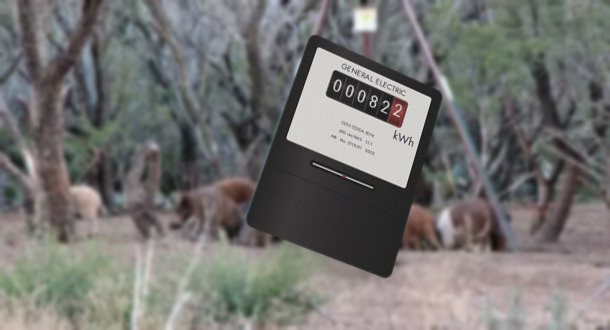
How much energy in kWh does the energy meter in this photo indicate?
82.2 kWh
